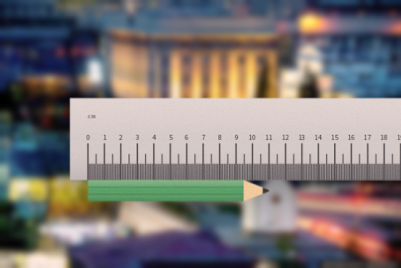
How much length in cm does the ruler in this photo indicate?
11 cm
